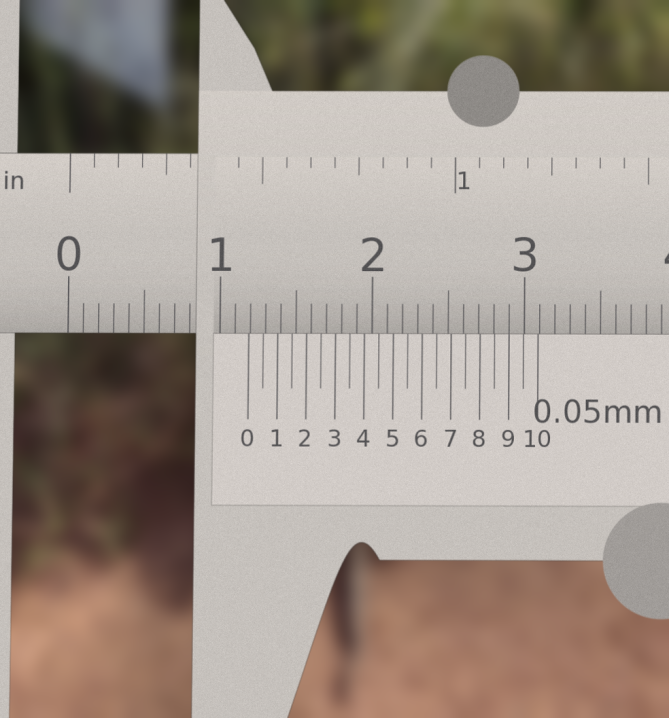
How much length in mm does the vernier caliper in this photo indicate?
11.9 mm
